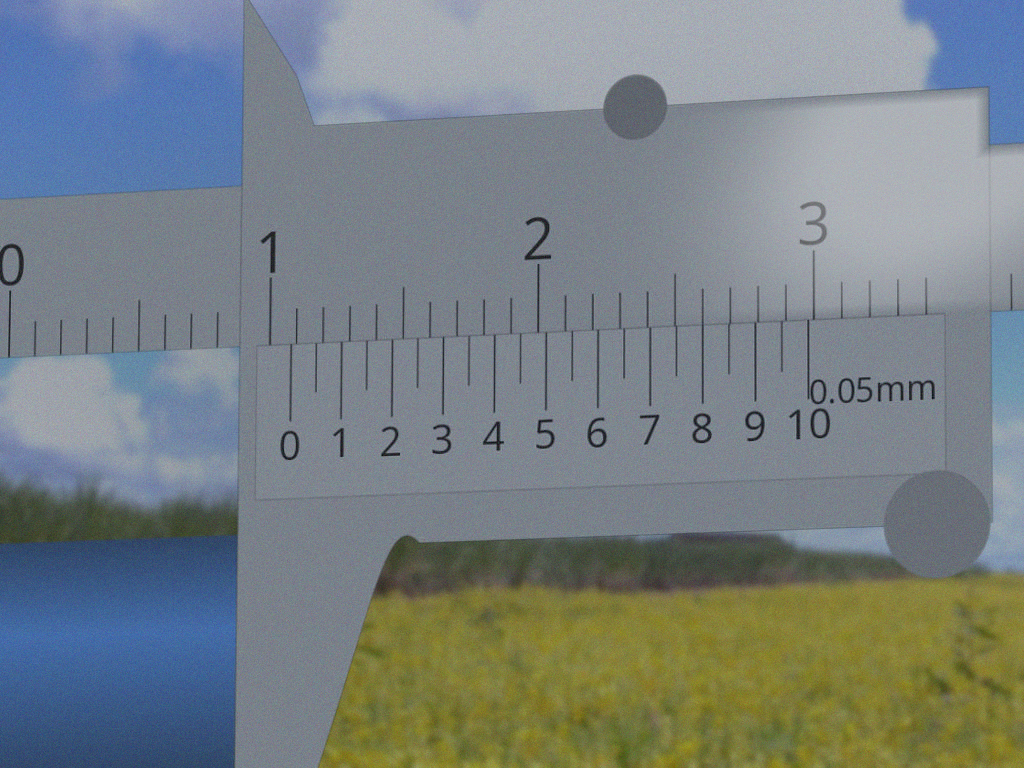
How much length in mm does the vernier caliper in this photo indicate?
10.80 mm
